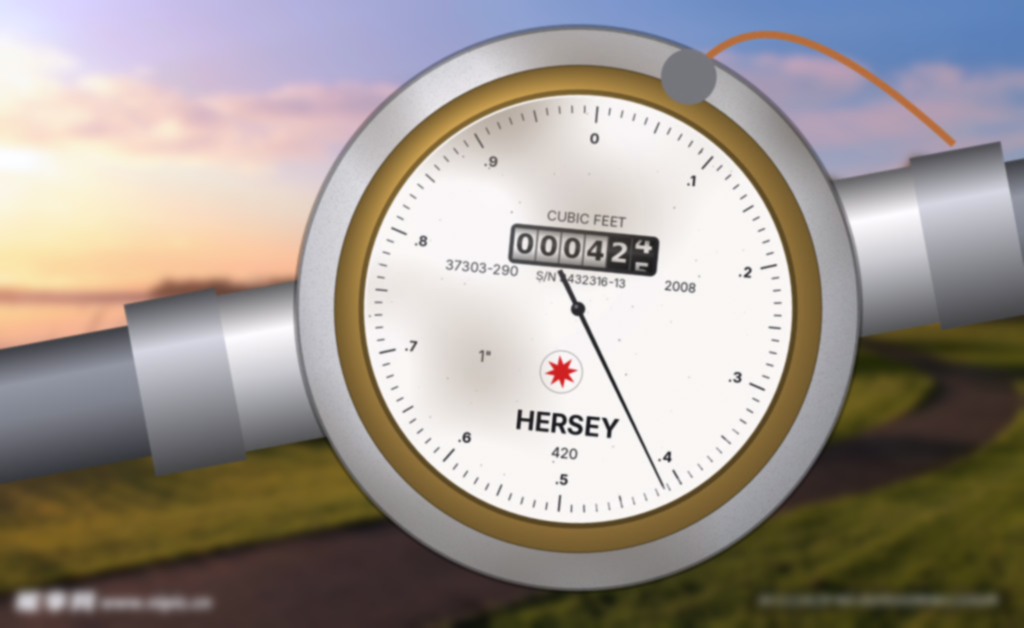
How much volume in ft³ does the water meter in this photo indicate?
424.41 ft³
